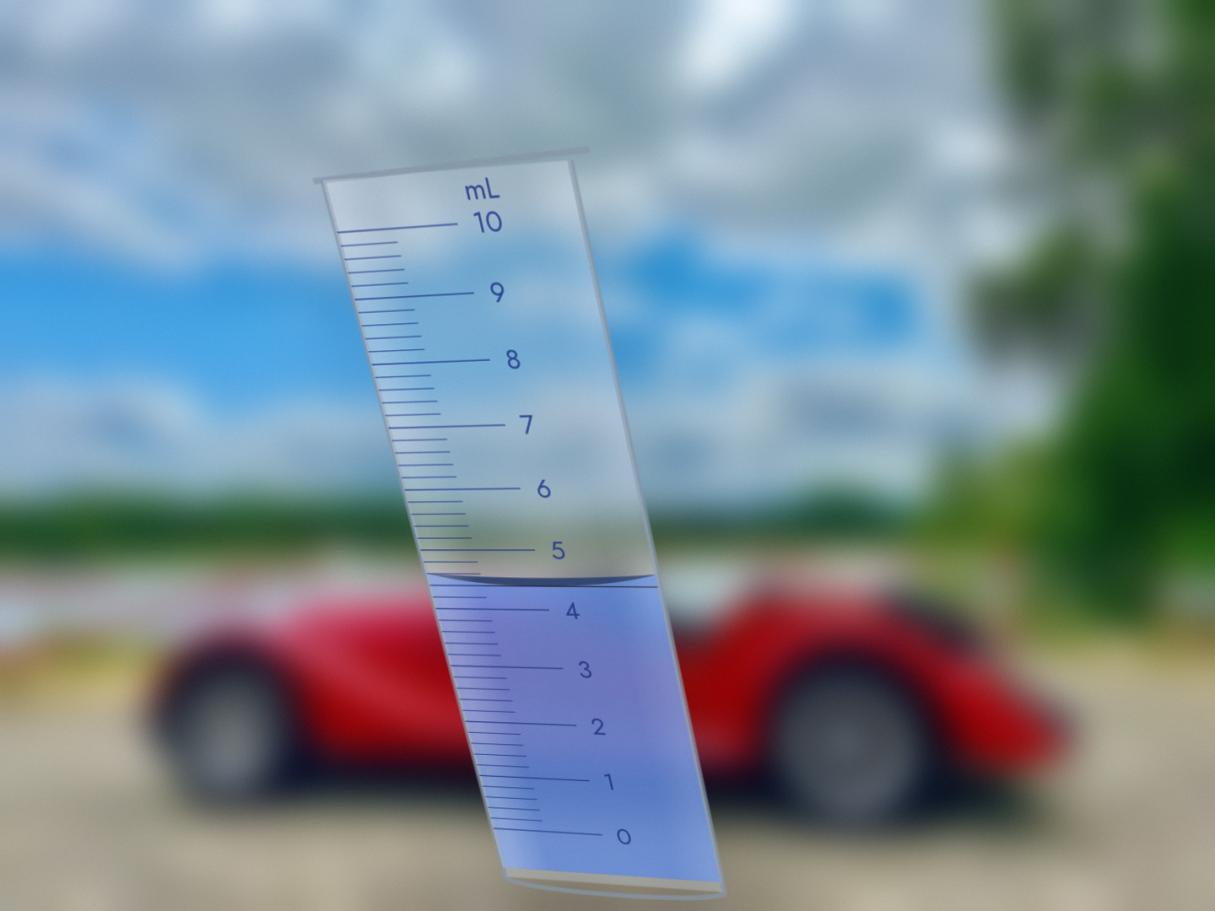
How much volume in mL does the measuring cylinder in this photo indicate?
4.4 mL
